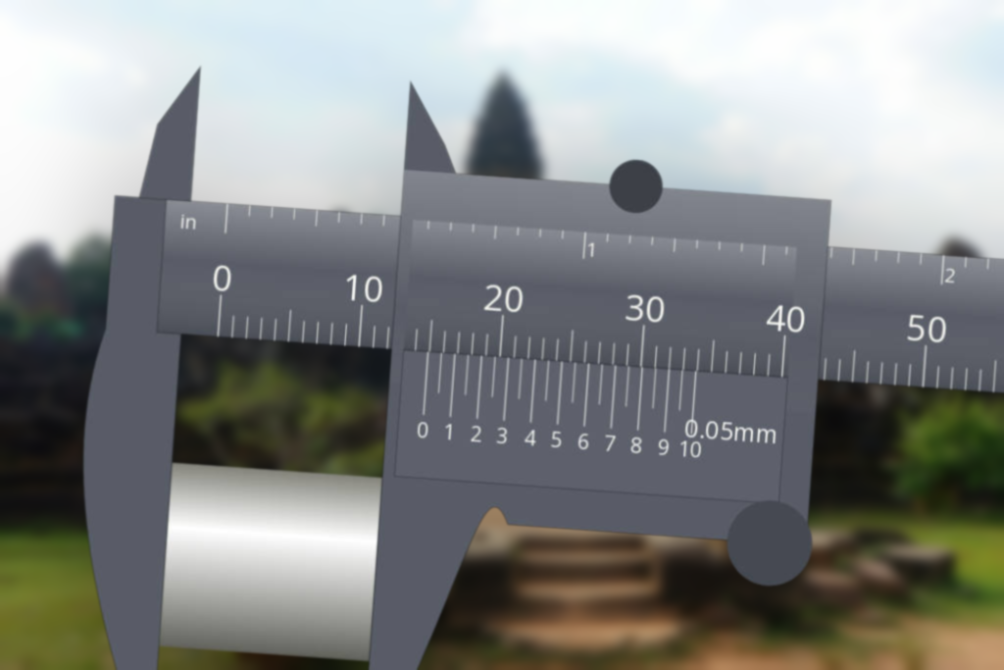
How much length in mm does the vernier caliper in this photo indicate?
14.9 mm
